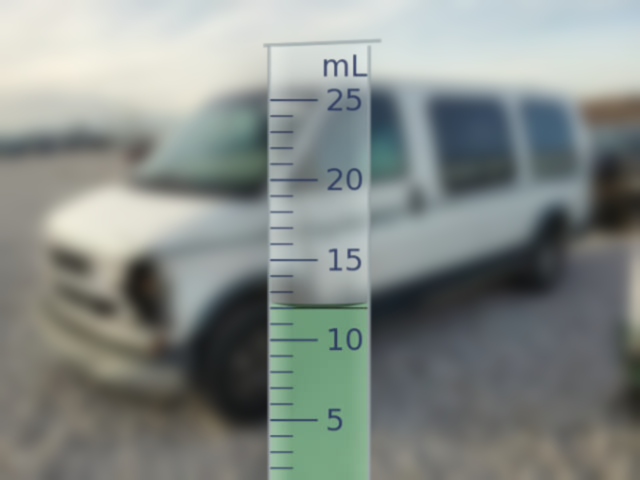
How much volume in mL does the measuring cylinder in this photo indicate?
12 mL
